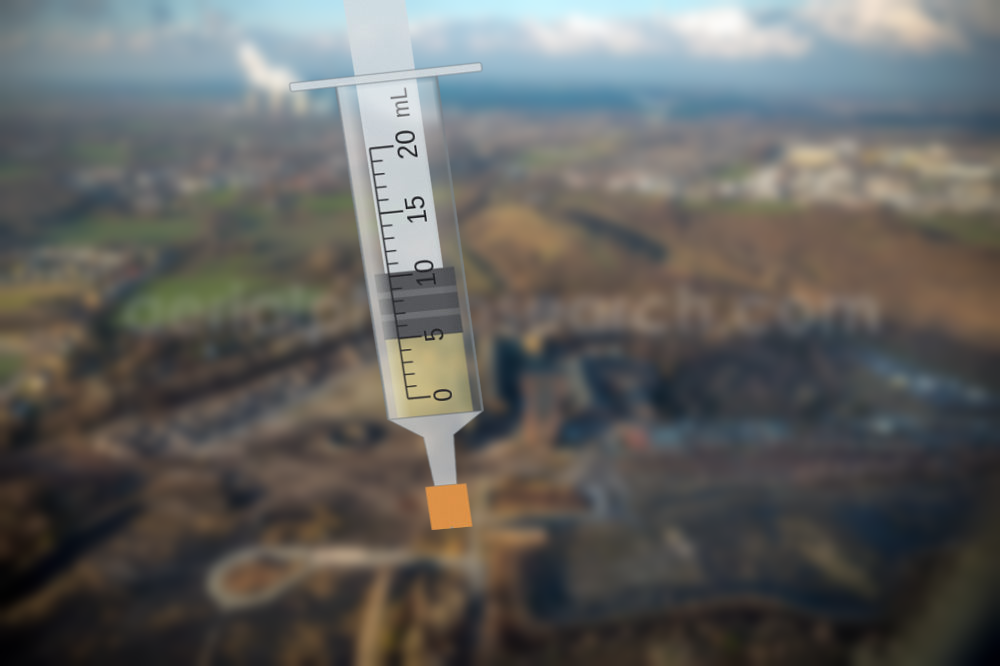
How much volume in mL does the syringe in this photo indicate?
5 mL
